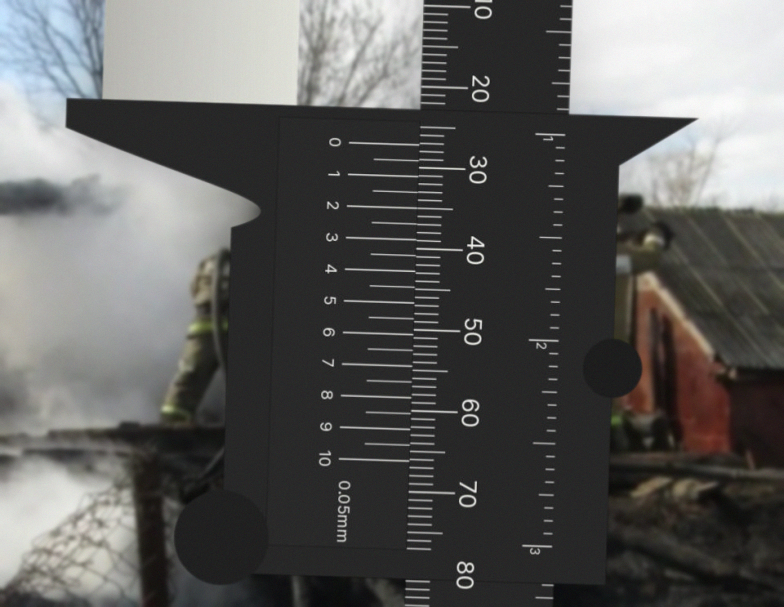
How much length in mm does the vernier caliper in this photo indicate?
27.2 mm
